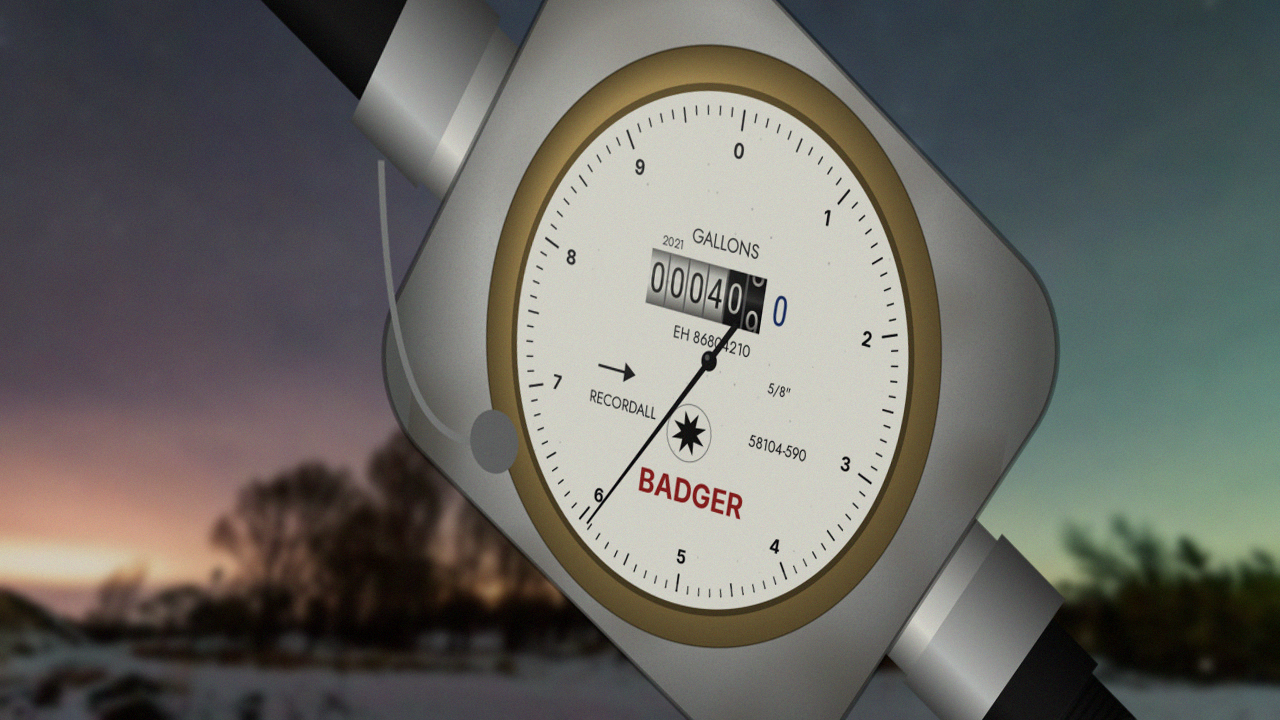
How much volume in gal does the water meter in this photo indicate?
4085.9 gal
